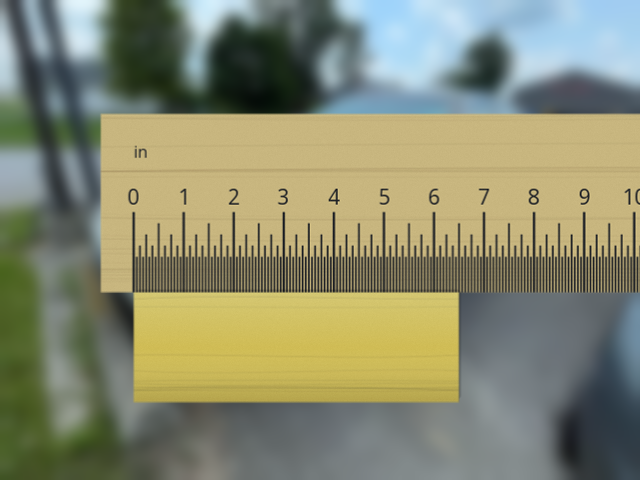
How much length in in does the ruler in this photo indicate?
6.5 in
